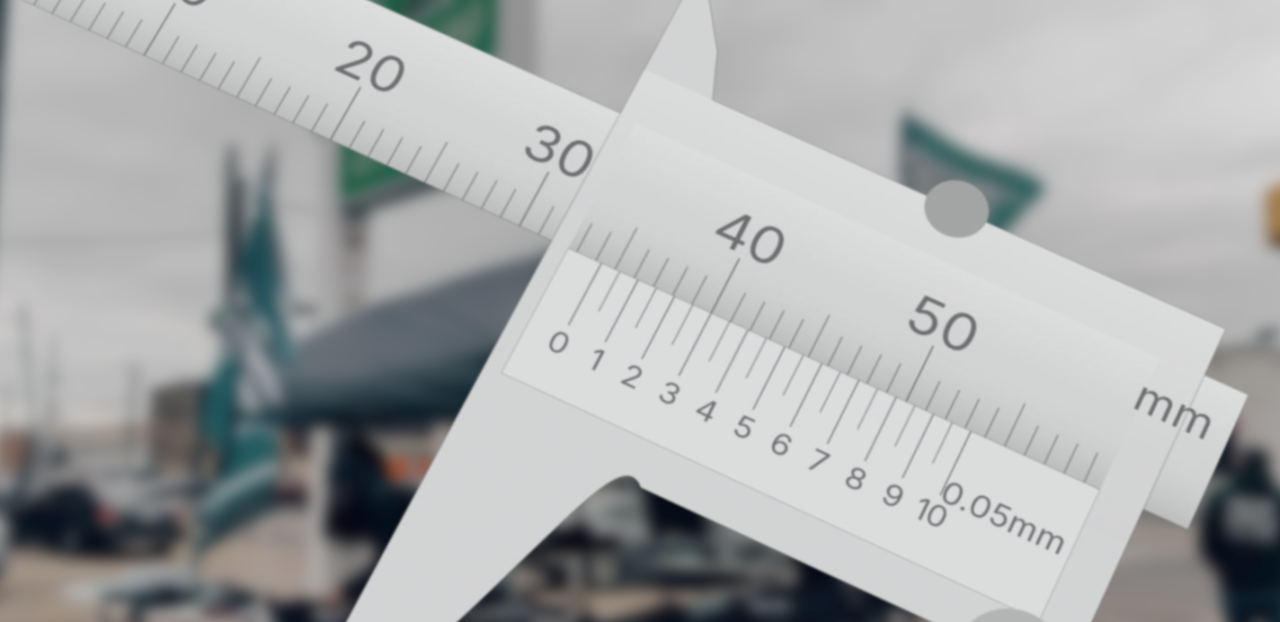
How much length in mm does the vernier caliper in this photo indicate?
34.3 mm
